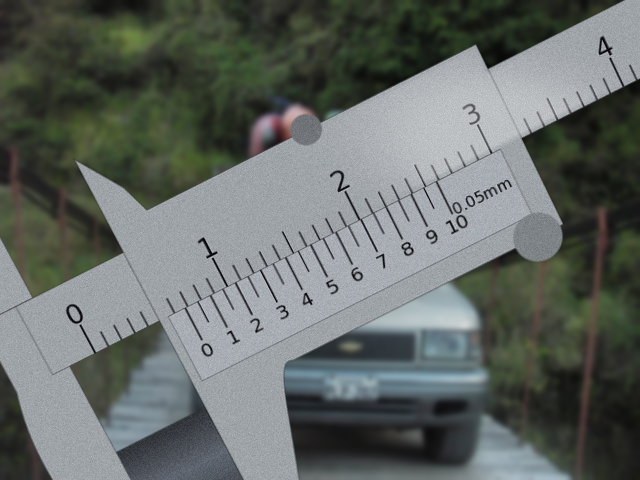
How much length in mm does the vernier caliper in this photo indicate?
6.8 mm
